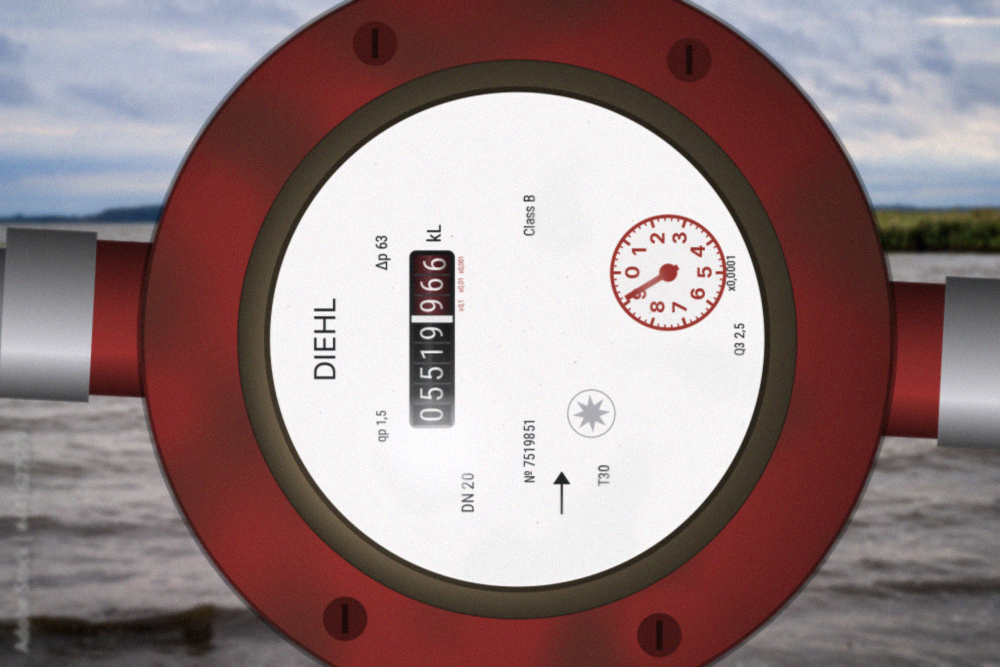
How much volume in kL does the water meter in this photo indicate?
5519.9659 kL
